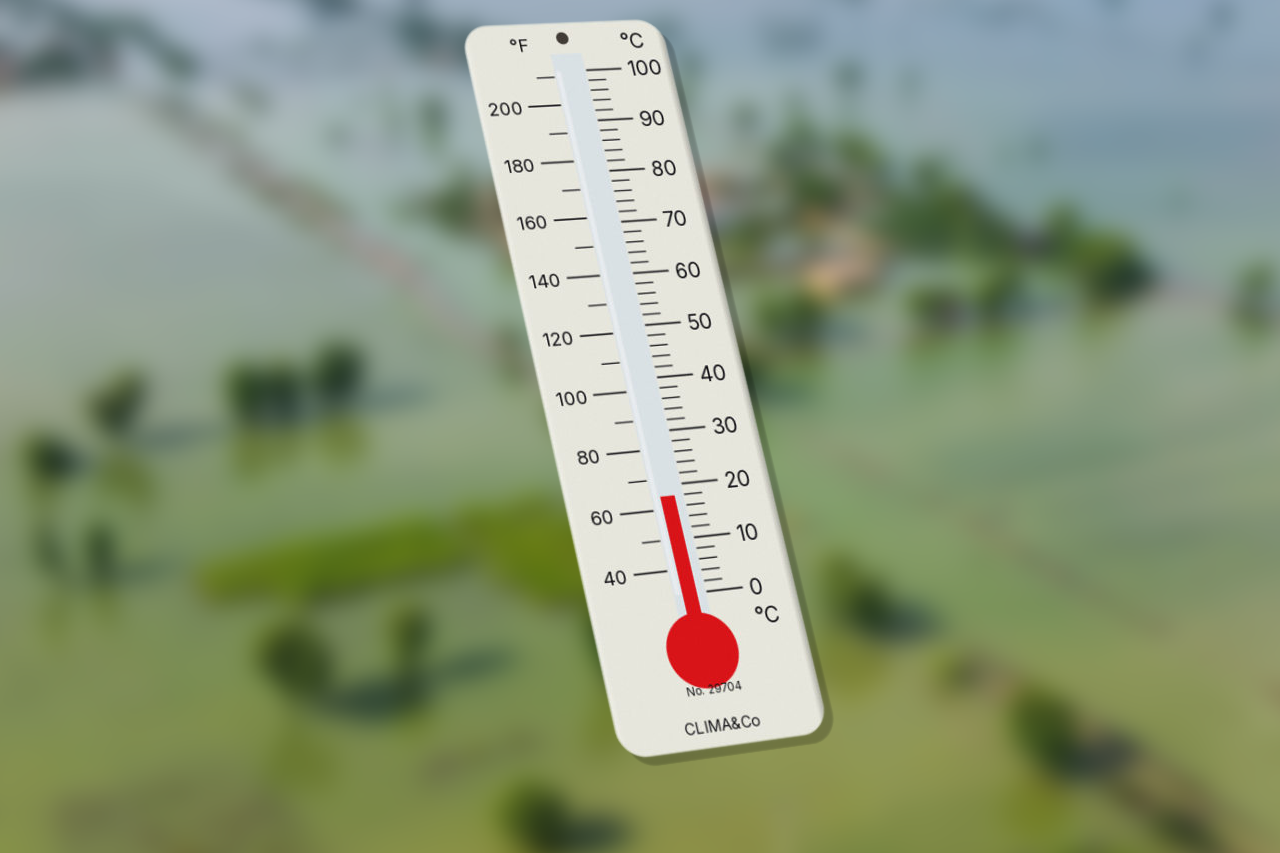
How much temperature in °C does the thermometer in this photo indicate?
18 °C
